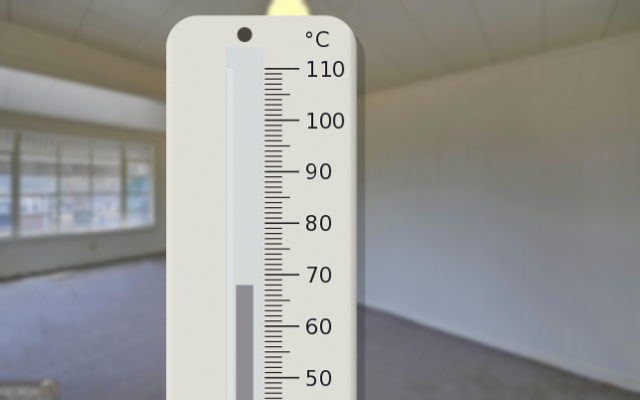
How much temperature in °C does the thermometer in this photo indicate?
68 °C
